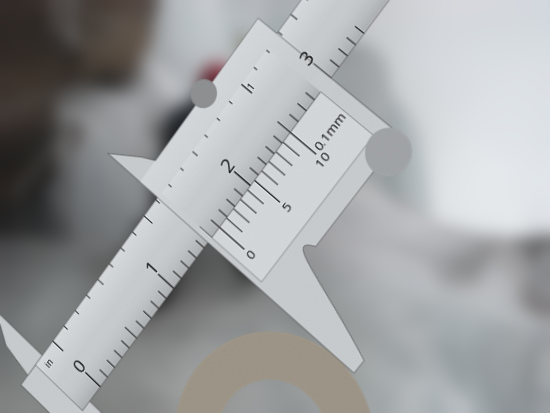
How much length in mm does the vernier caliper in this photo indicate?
16.0 mm
